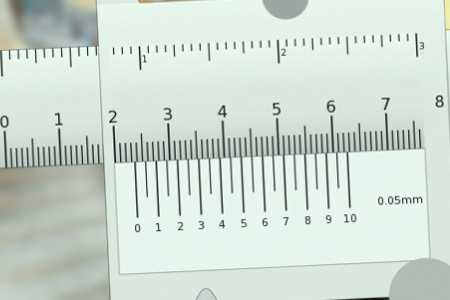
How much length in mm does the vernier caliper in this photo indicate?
23.6 mm
